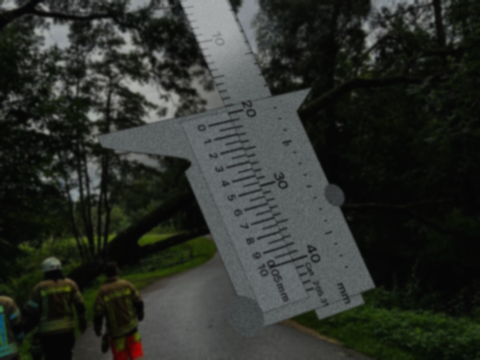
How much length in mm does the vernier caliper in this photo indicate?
21.0 mm
